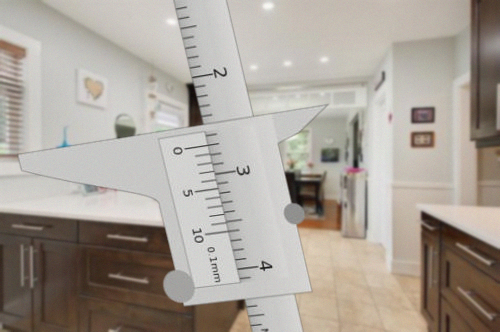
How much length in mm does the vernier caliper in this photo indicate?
27.0 mm
